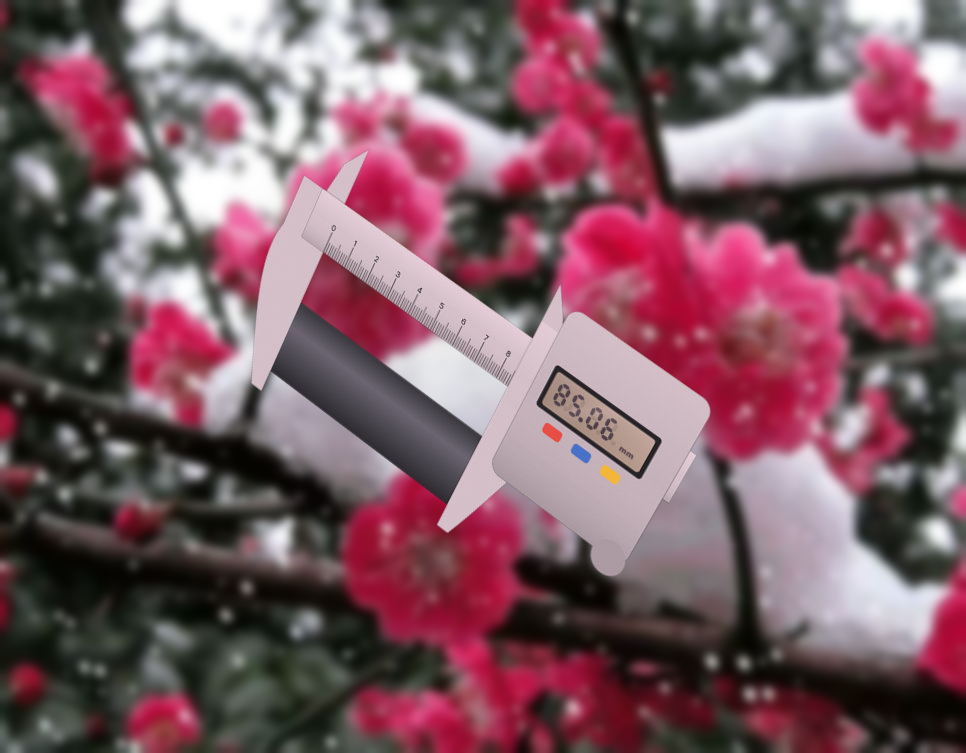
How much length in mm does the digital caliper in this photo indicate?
85.06 mm
